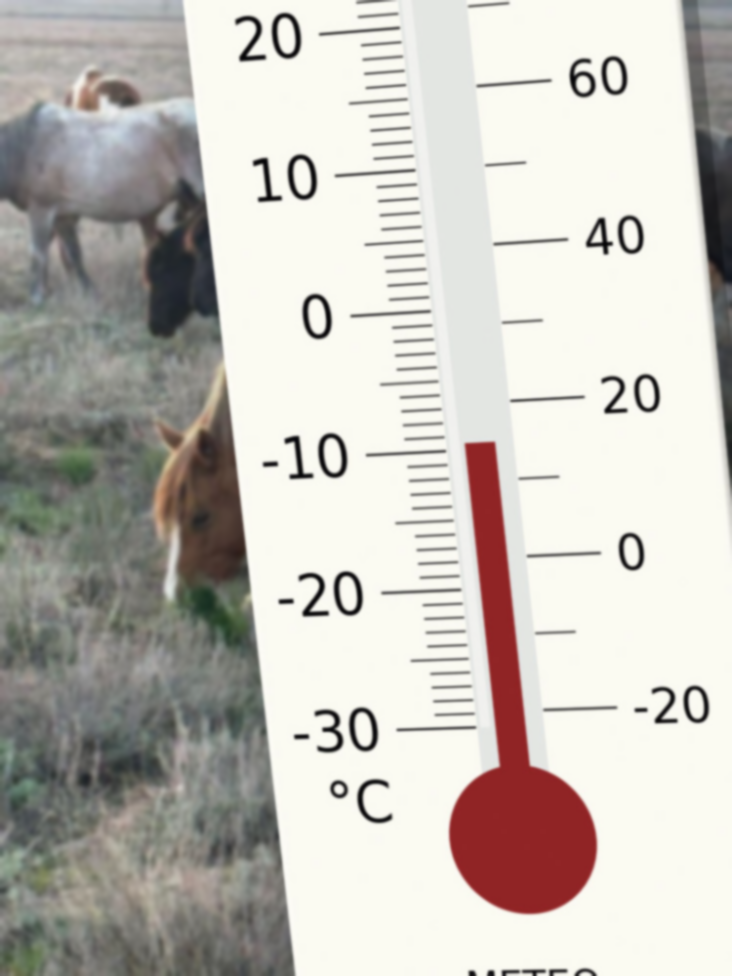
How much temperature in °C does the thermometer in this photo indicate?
-9.5 °C
